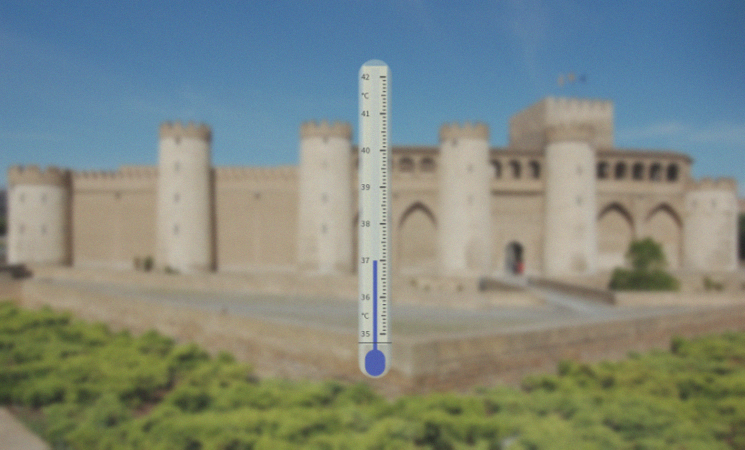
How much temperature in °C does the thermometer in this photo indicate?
37 °C
